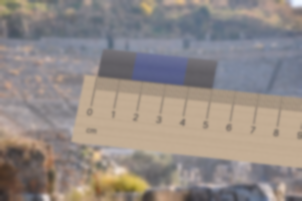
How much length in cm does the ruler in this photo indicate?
5 cm
